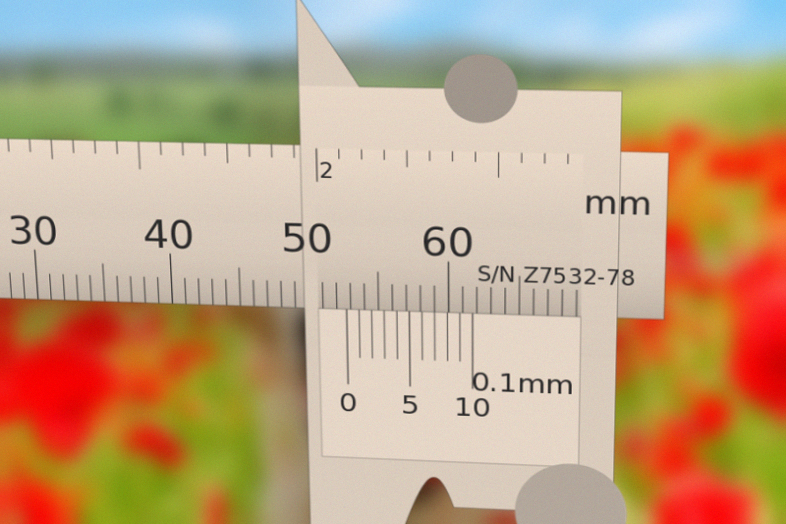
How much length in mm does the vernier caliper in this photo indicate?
52.7 mm
